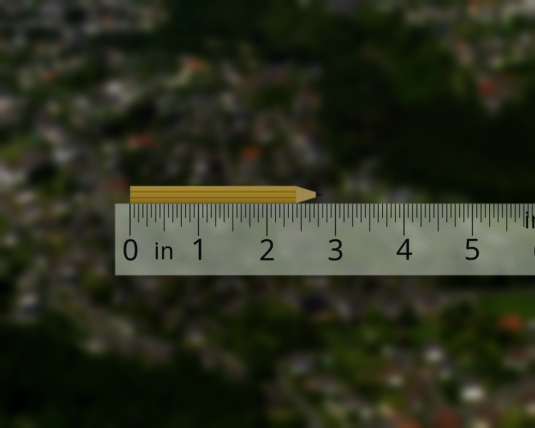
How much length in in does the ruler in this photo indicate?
2.8125 in
